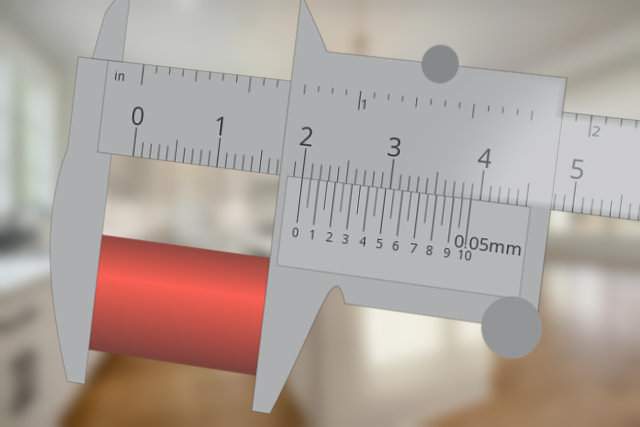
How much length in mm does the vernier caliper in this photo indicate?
20.0 mm
